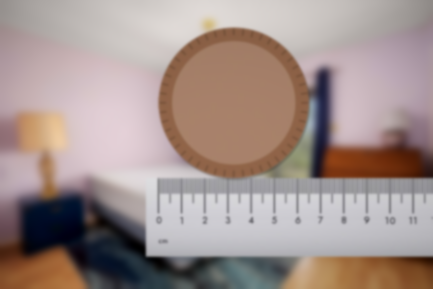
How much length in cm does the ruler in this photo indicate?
6.5 cm
